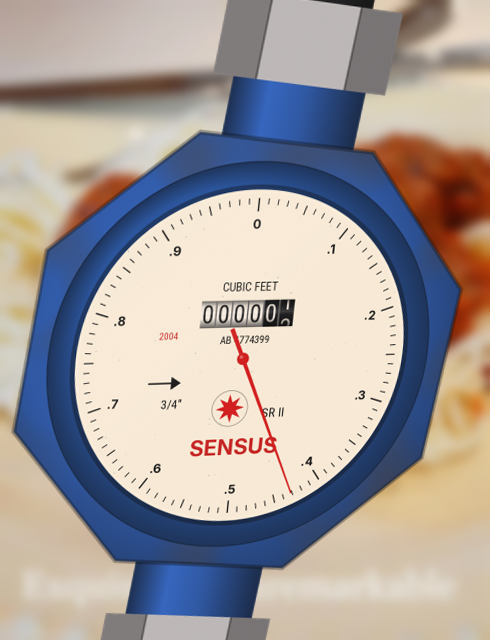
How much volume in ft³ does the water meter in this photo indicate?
1.43 ft³
